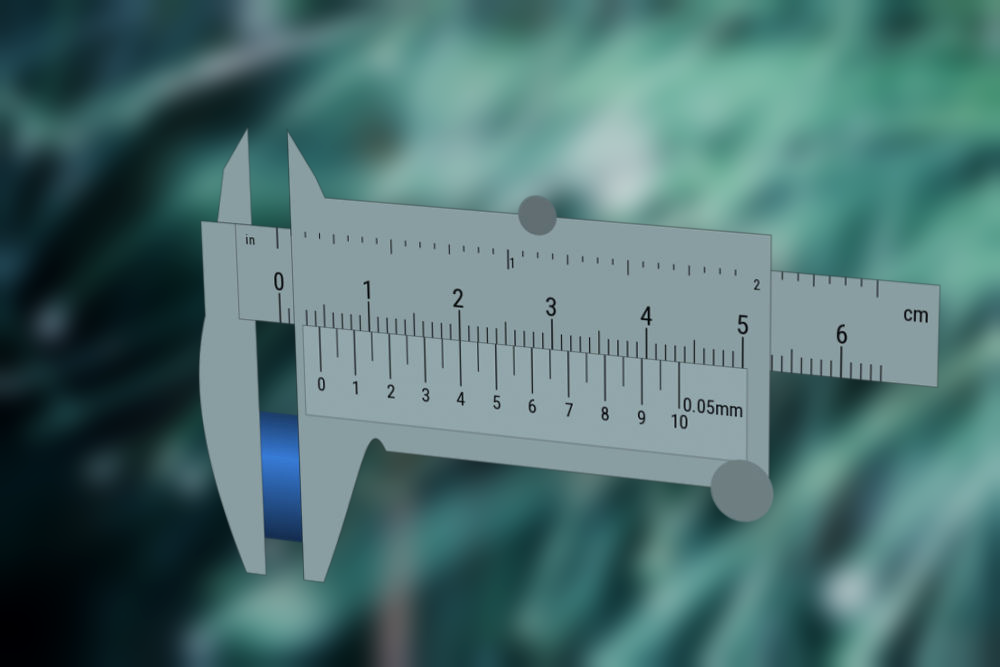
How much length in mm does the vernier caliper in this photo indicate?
4.4 mm
